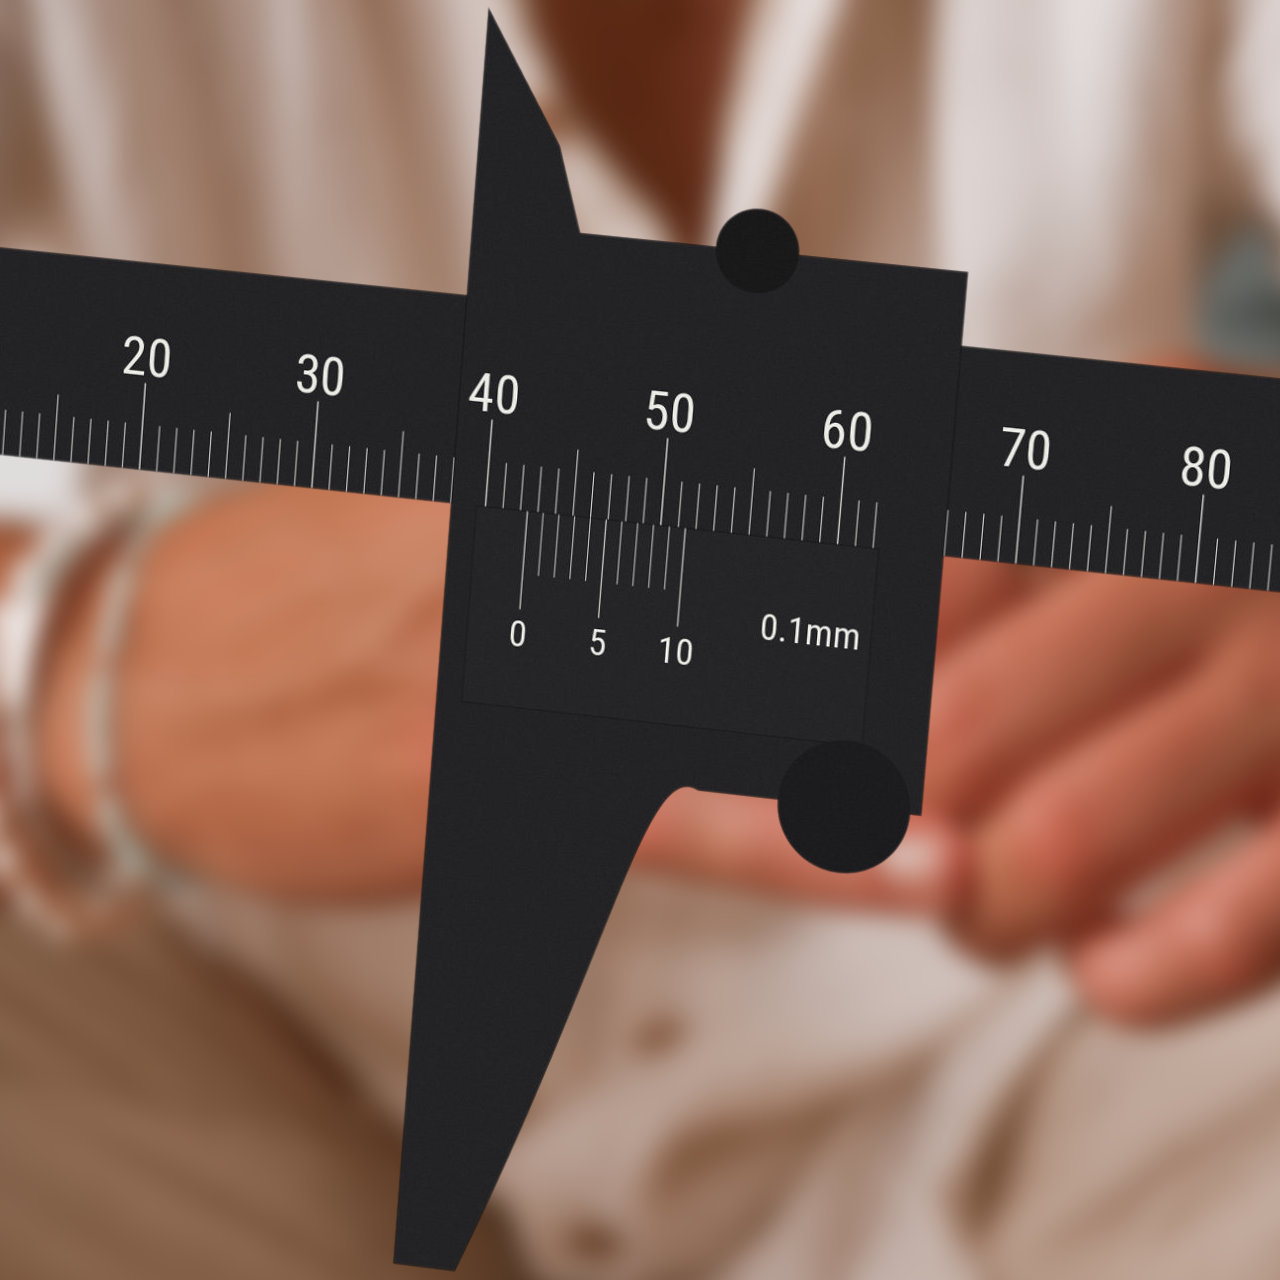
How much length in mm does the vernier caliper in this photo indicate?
42.4 mm
